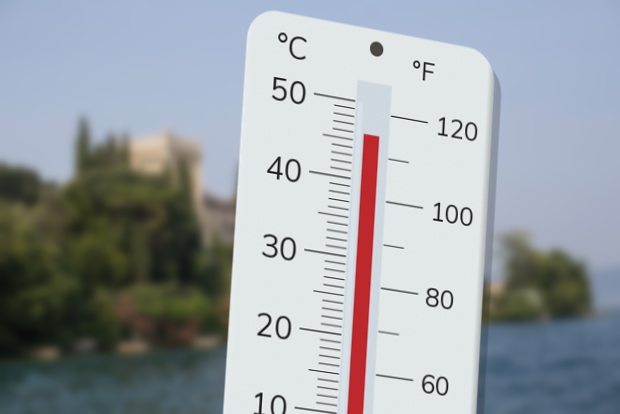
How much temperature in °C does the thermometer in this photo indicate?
46 °C
